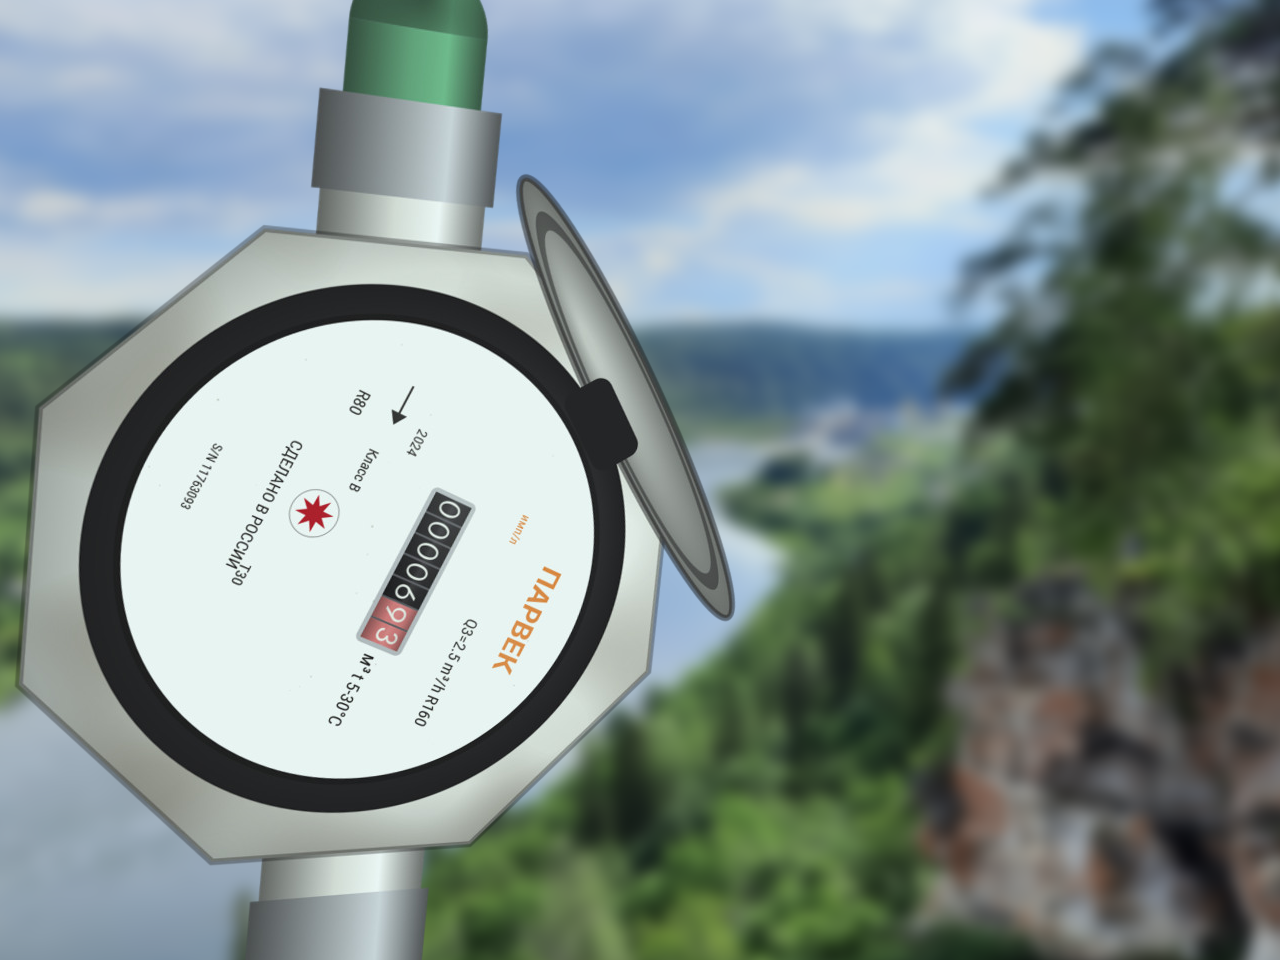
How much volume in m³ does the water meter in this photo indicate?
6.93 m³
